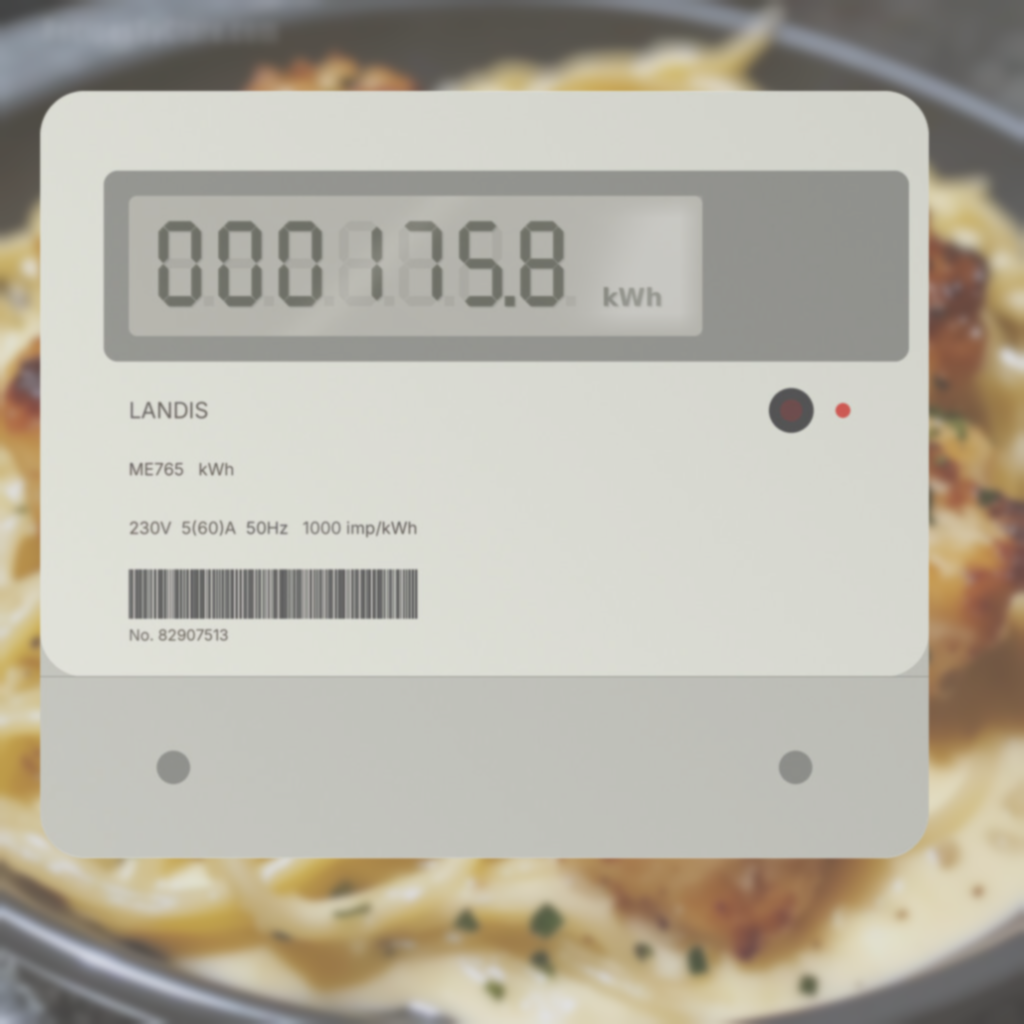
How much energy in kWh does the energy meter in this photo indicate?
175.8 kWh
